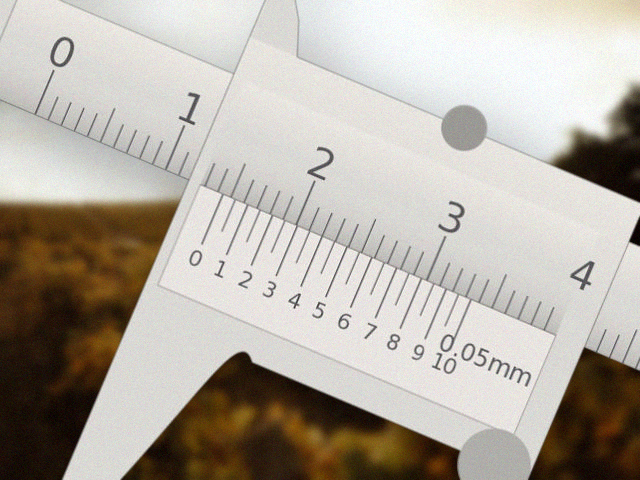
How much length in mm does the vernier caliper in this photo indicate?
14.4 mm
